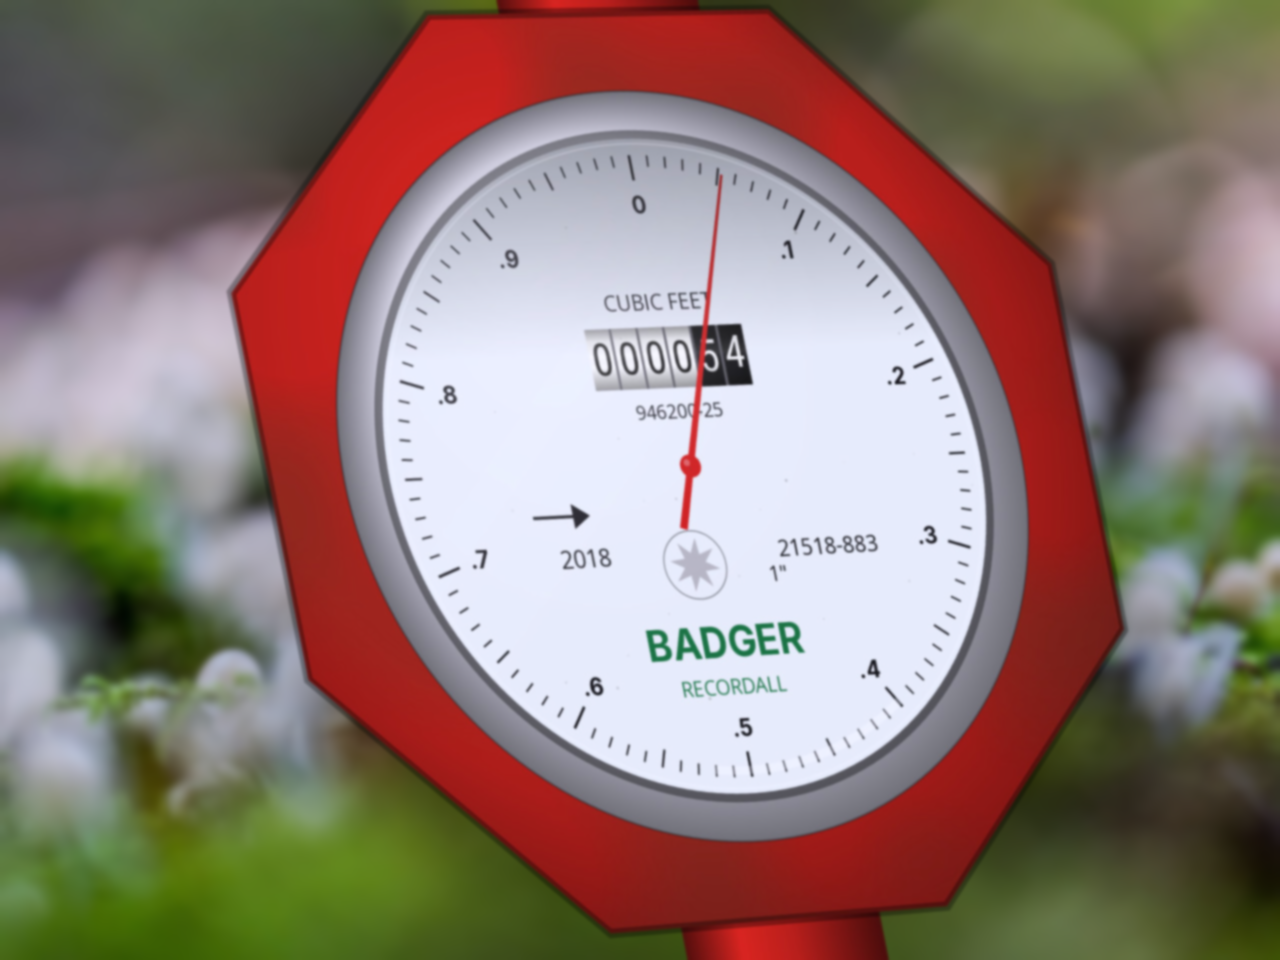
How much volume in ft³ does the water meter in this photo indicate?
54.05 ft³
